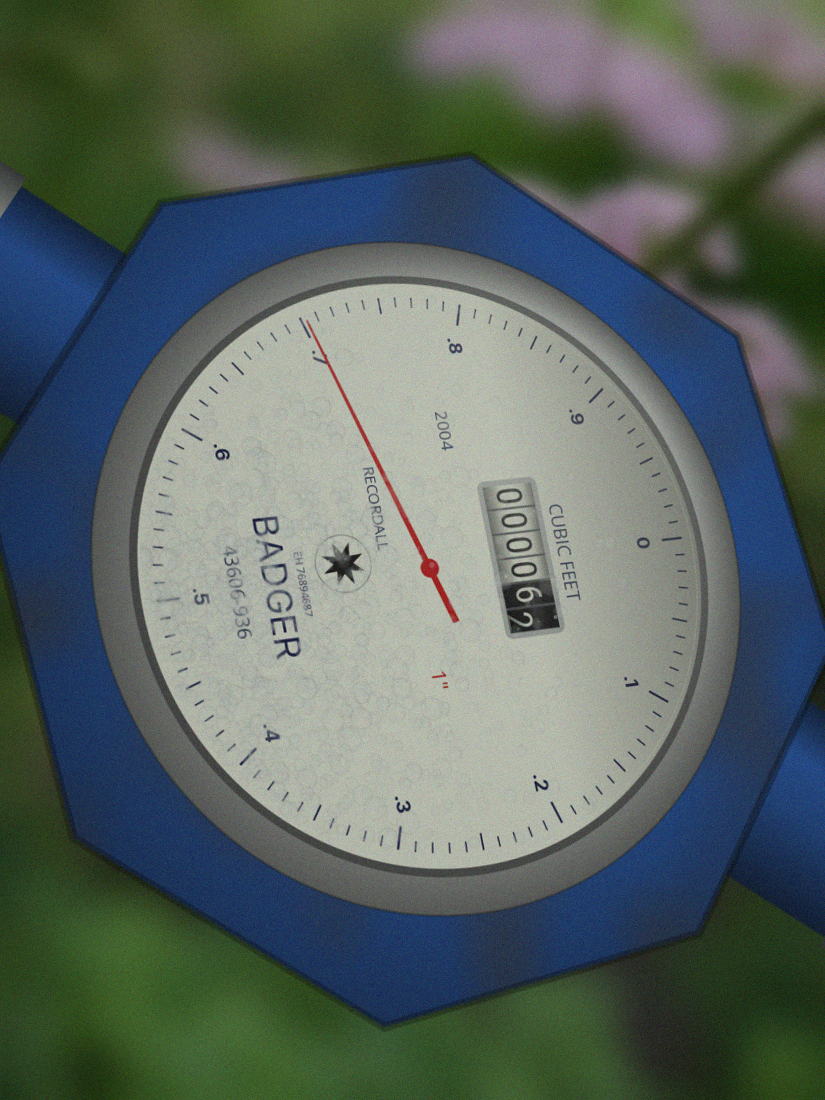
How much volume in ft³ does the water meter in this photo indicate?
61.70 ft³
